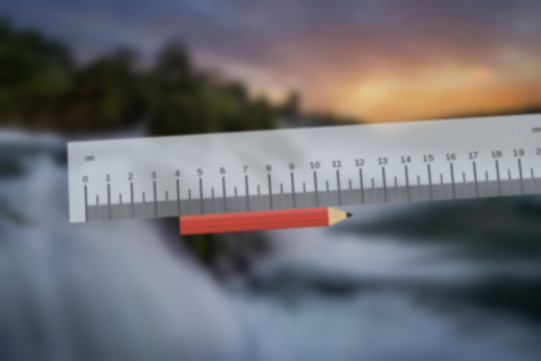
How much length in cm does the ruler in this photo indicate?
7.5 cm
